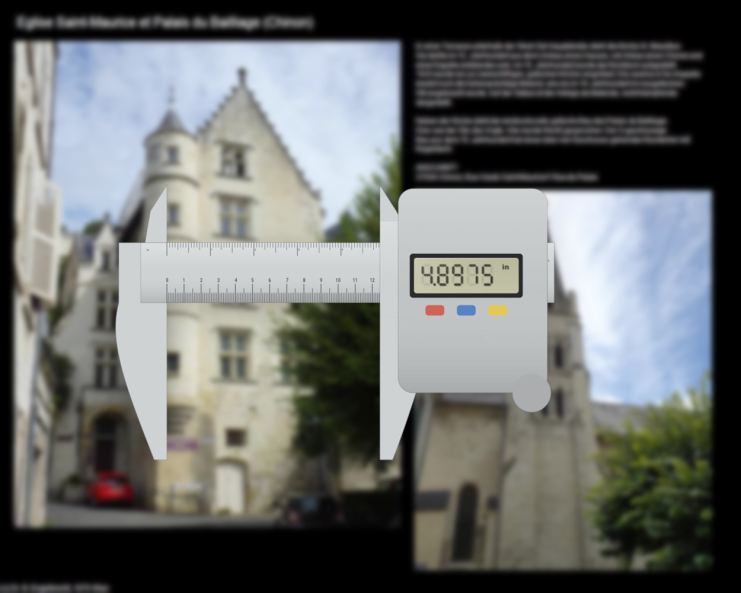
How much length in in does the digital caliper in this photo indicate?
4.8975 in
